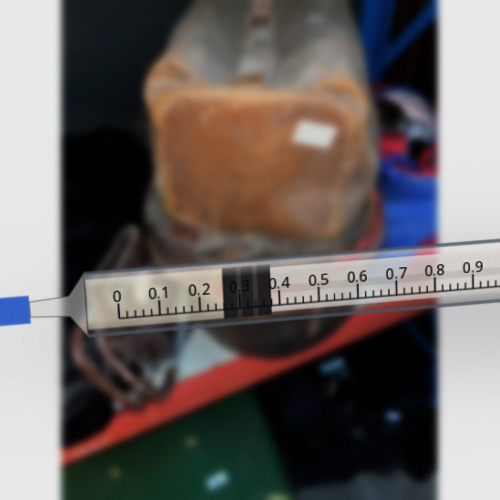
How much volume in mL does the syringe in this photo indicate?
0.26 mL
